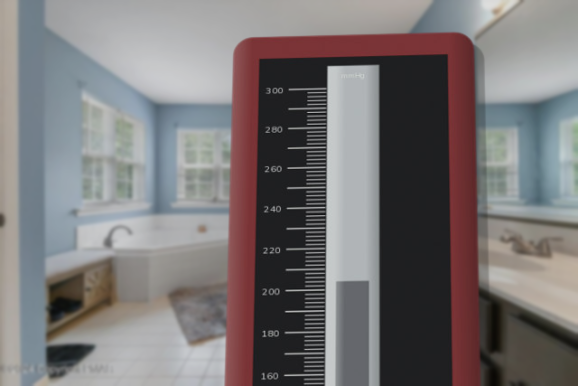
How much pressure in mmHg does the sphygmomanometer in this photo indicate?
204 mmHg
